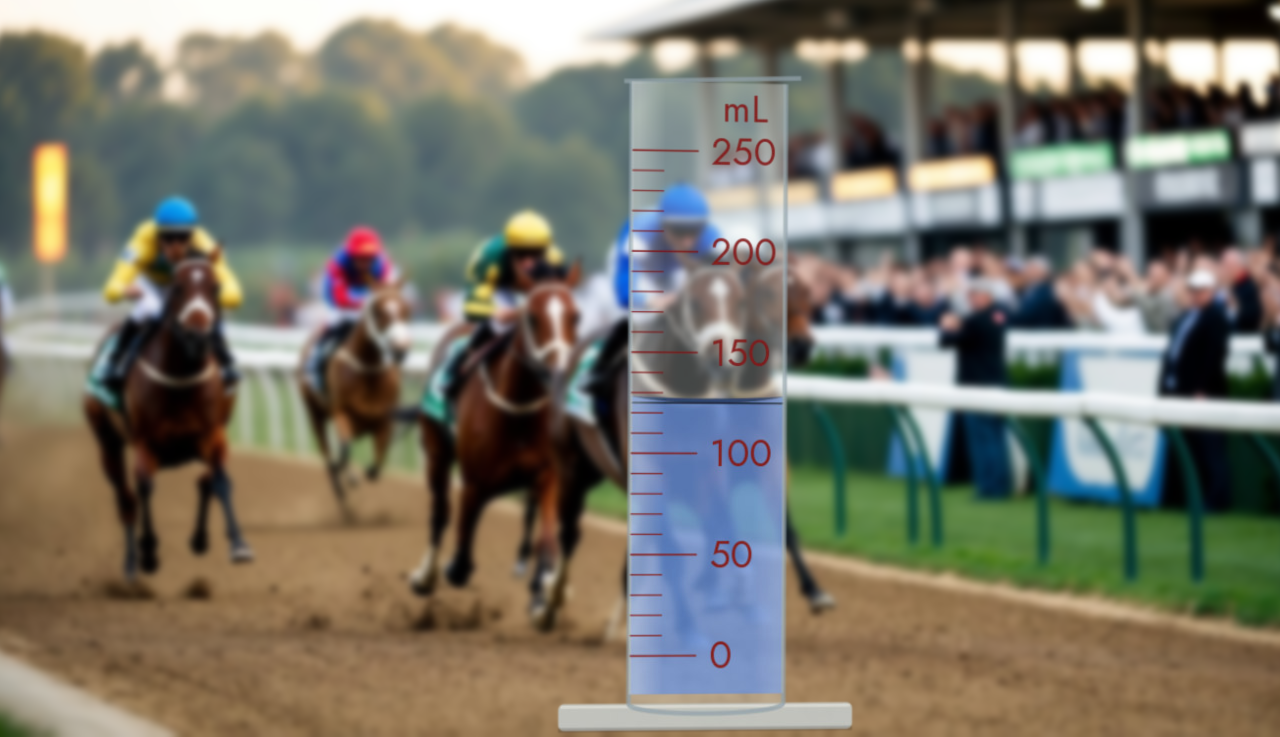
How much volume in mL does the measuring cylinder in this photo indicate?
125 mL
